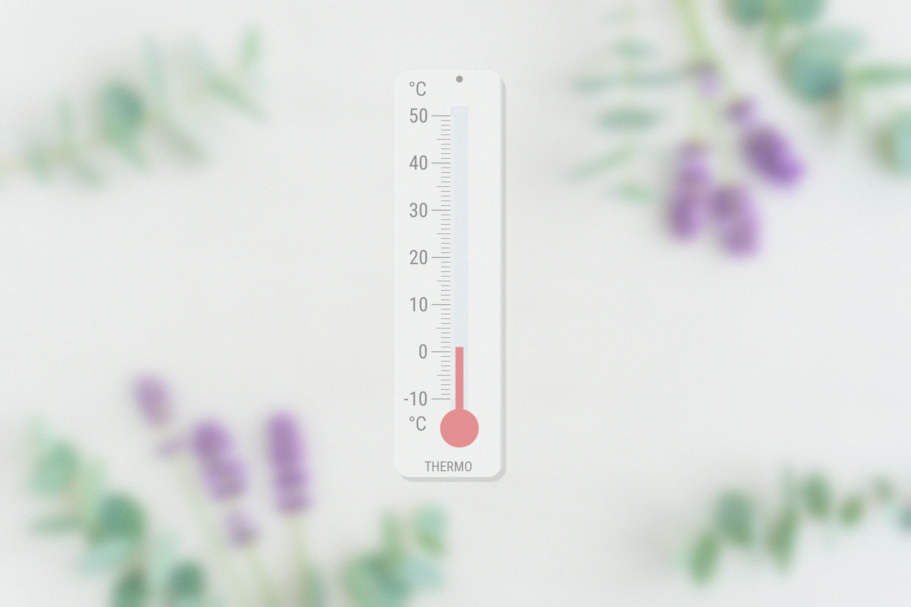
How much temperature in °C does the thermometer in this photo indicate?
1 °C
